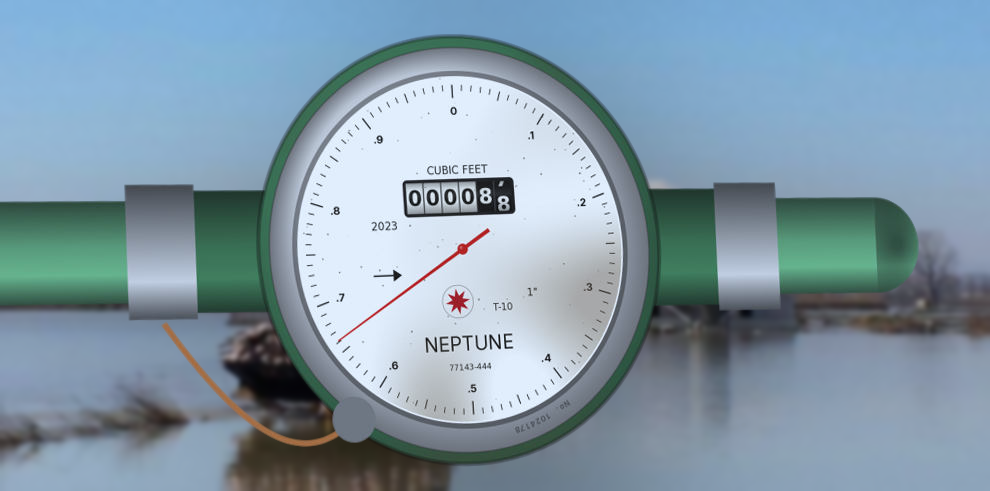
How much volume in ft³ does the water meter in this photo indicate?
87.66 ft³
